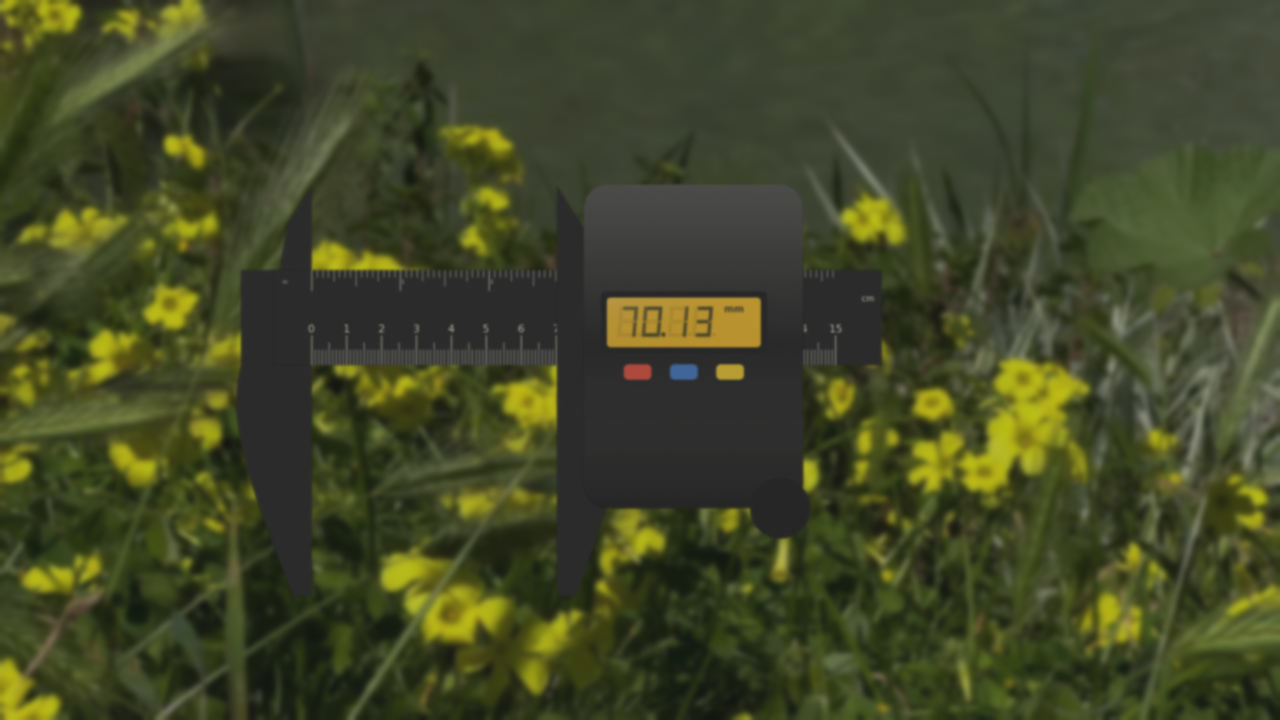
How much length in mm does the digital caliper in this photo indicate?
70.13 mm
